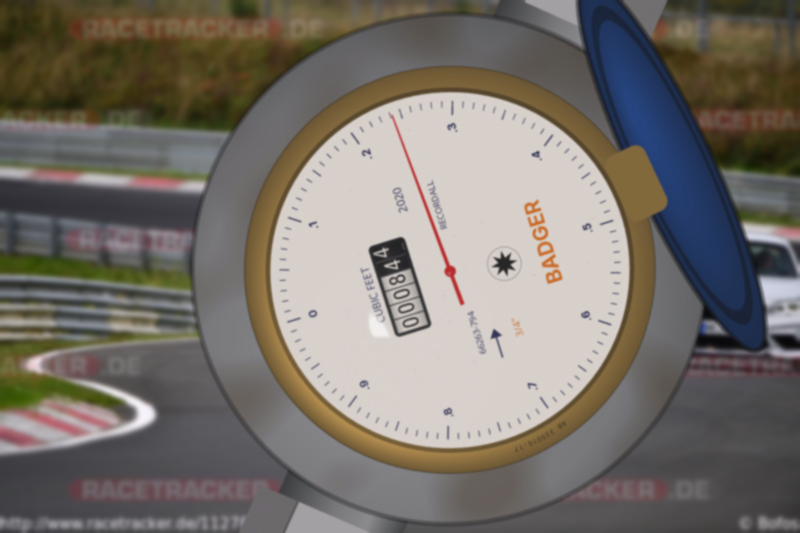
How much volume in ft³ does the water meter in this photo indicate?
844.24 ft³
